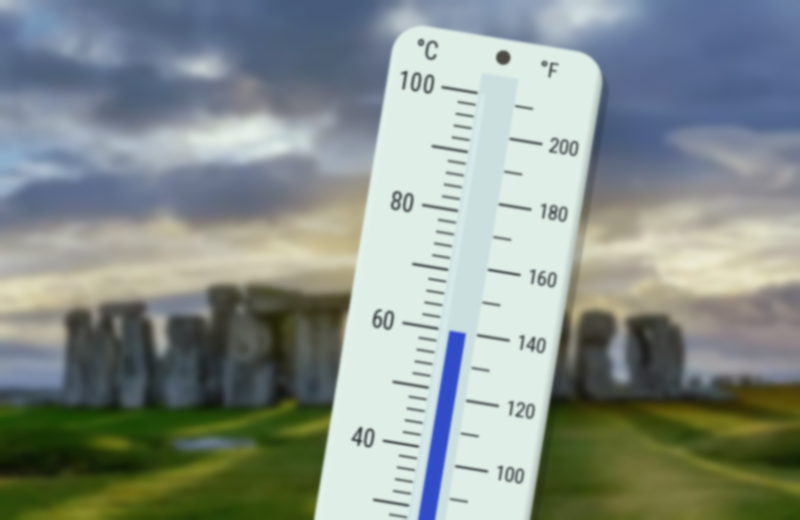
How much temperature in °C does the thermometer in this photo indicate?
60 °C
